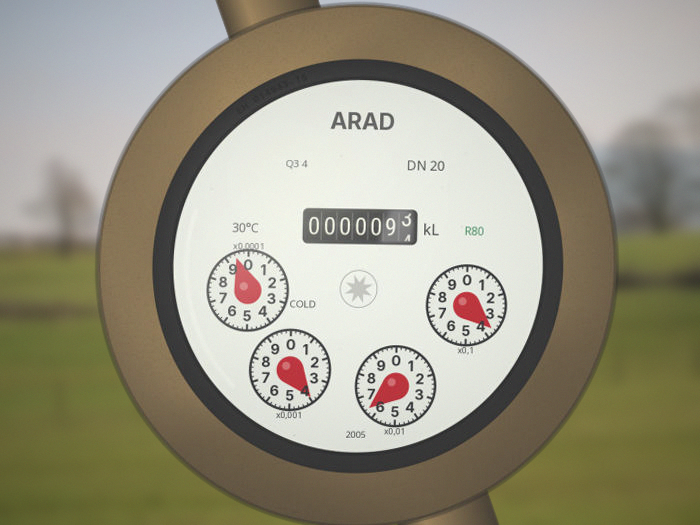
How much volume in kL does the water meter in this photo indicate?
93.3639 kL
